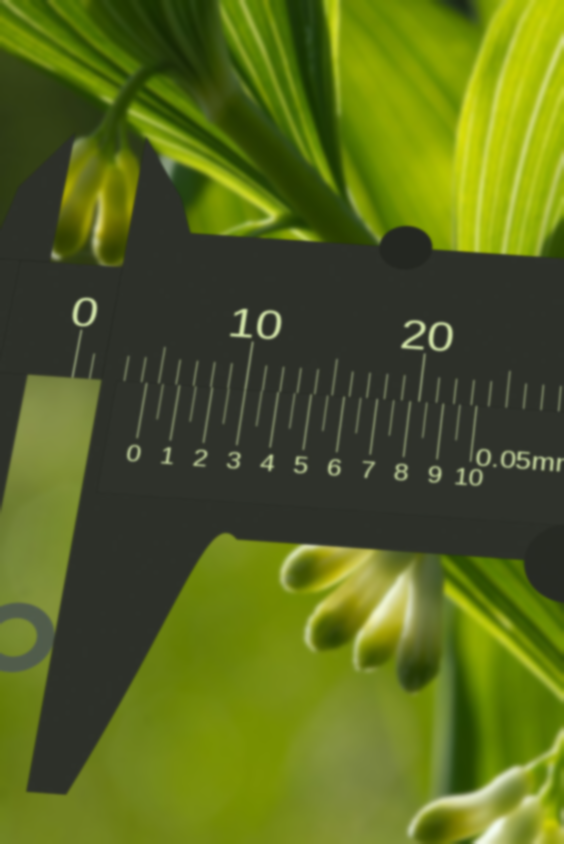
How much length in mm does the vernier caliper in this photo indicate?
4.3 mm
